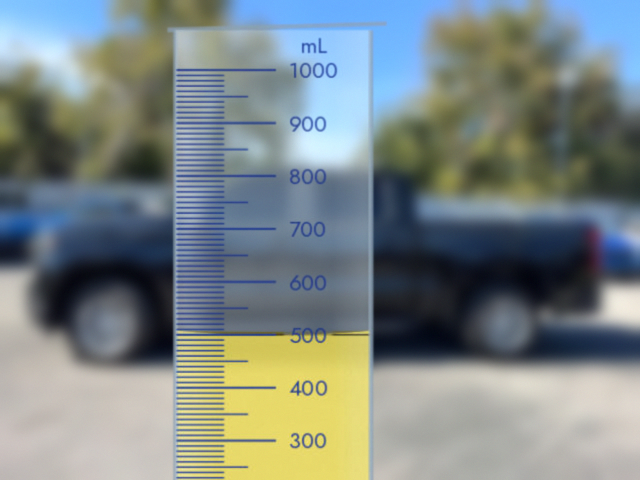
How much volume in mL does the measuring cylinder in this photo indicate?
500 mL
